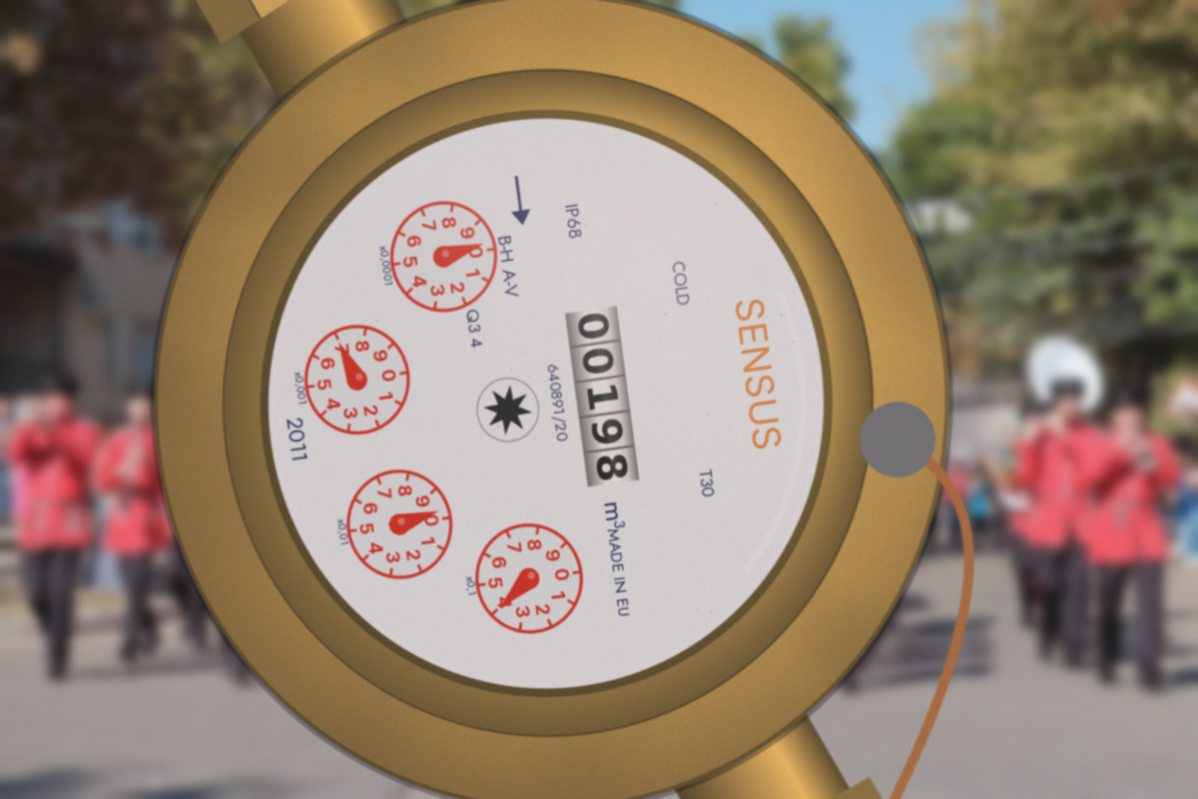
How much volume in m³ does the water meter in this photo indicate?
198.3969 m³
